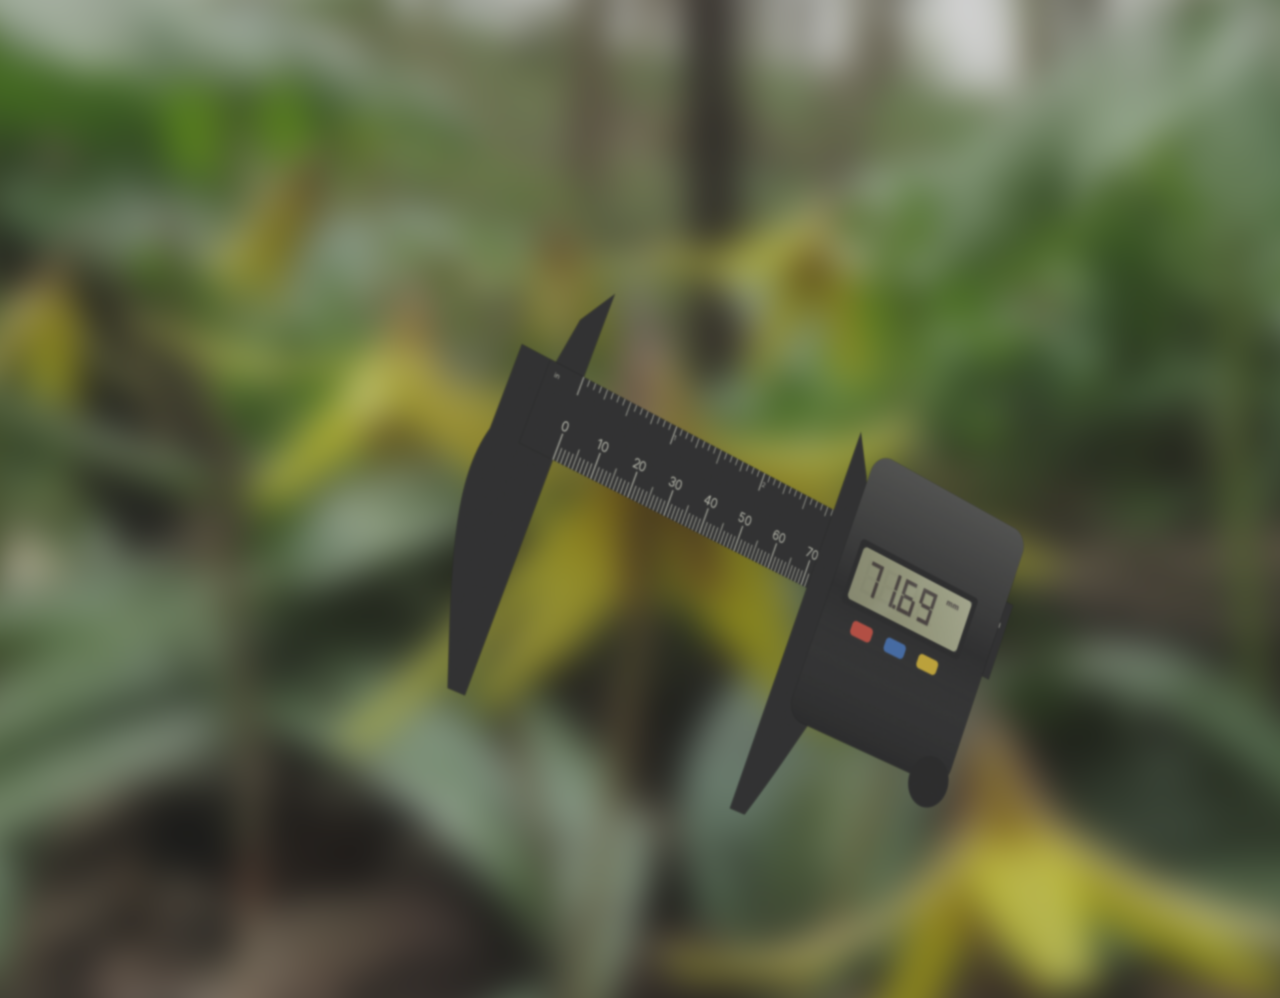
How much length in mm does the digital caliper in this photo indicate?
71.69 mm
